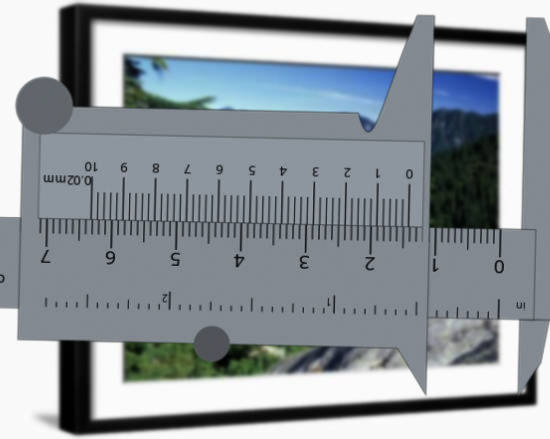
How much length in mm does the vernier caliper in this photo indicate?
14.2 mm
